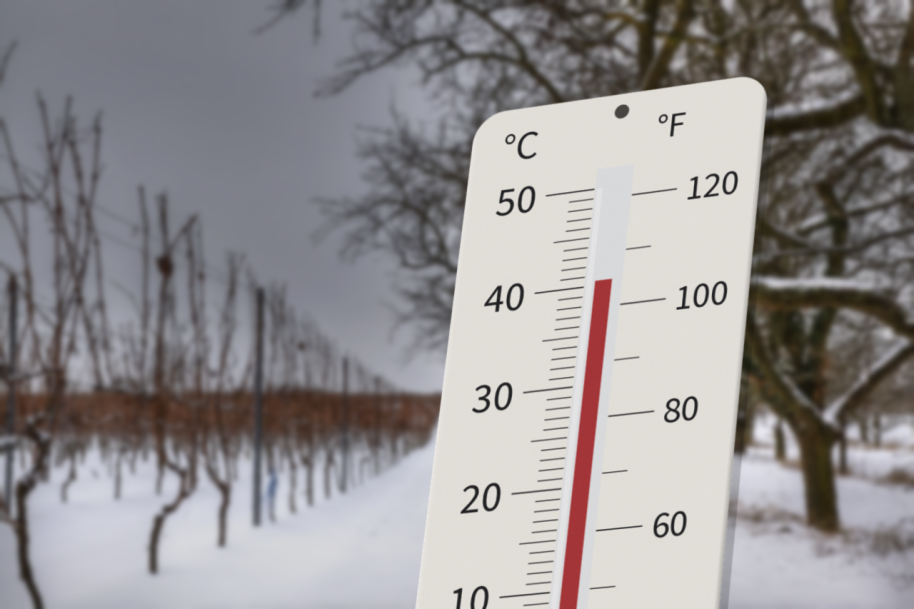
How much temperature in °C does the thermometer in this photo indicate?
40.5 °C
